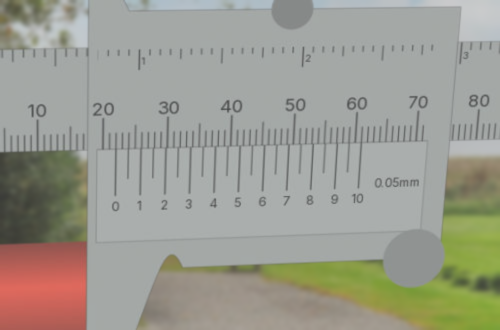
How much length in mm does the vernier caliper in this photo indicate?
22.0 mm
